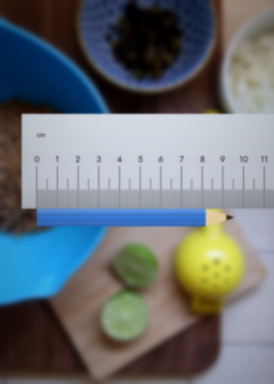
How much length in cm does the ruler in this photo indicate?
9.5 cm
